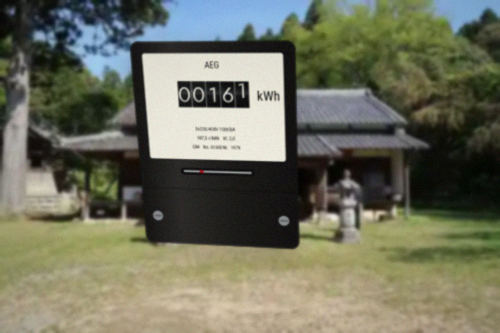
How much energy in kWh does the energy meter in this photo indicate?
161 kWh
